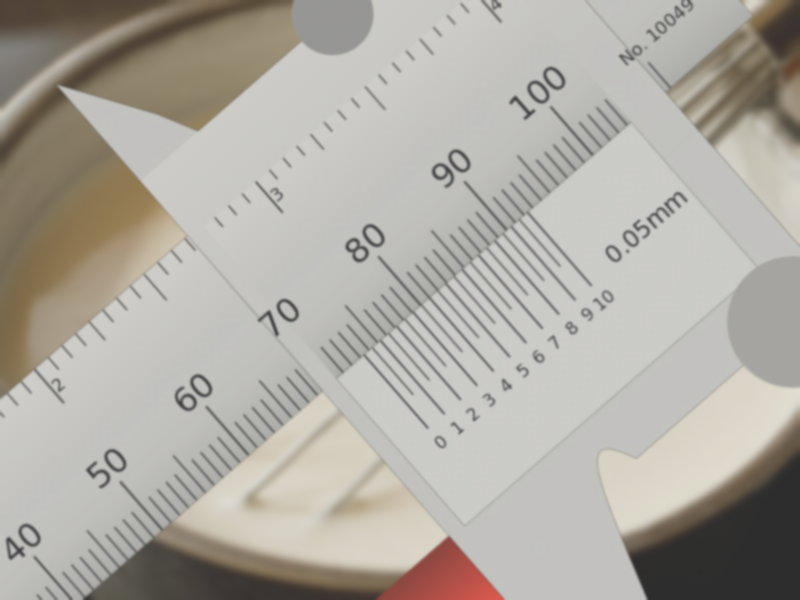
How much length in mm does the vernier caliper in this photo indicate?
73.4 mm
